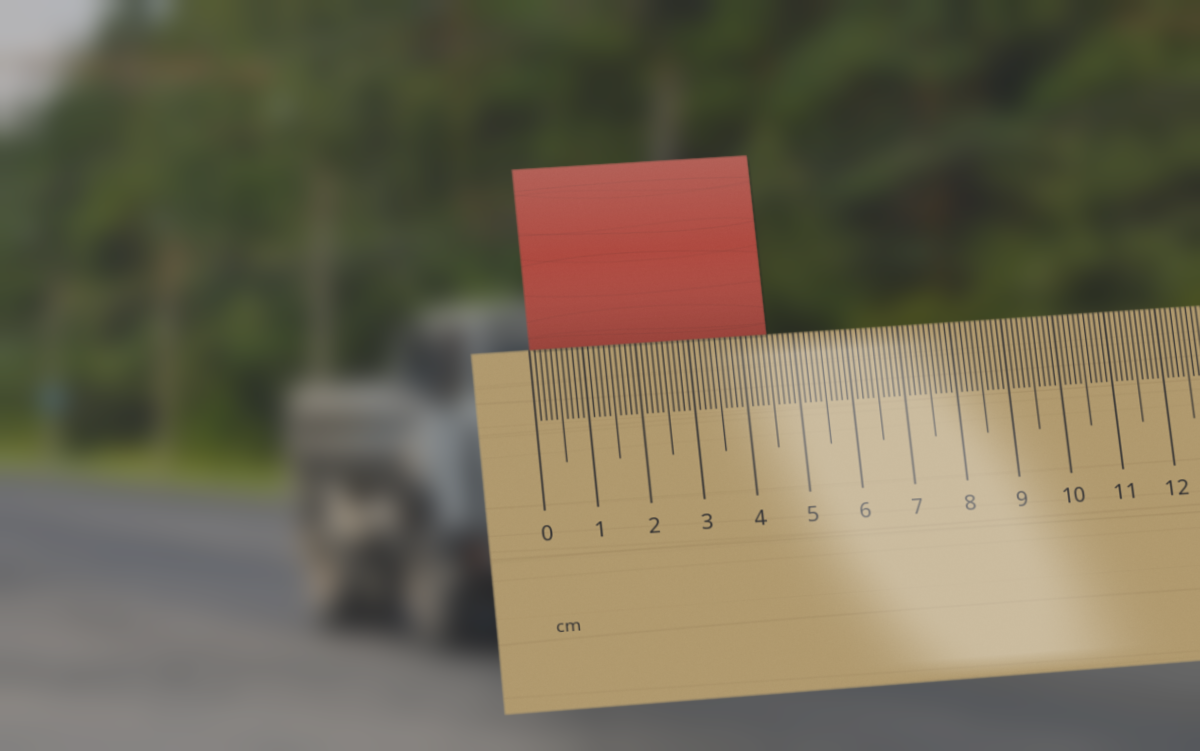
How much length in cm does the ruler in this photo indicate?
4.5 cm
